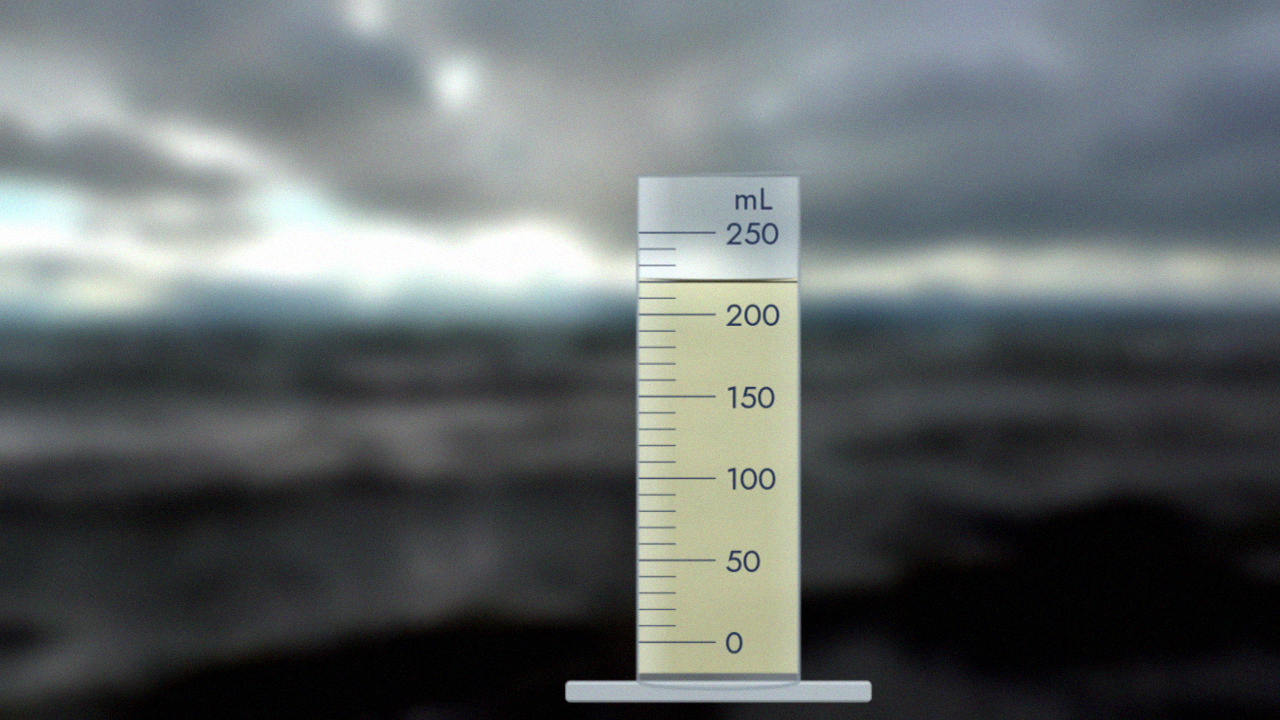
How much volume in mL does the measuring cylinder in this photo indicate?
220 mL
